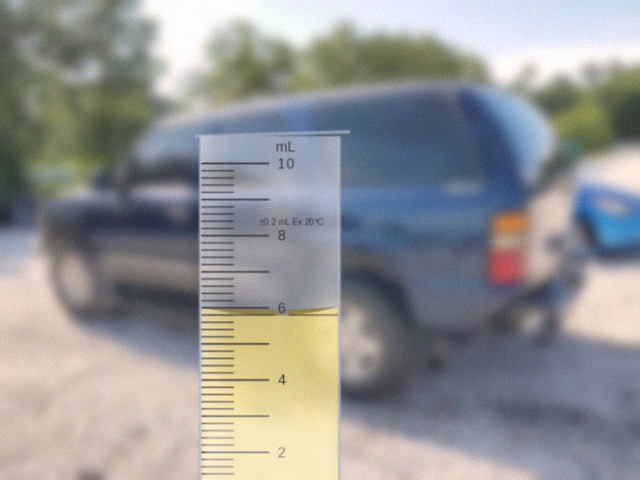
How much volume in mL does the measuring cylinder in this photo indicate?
5.8 mL
